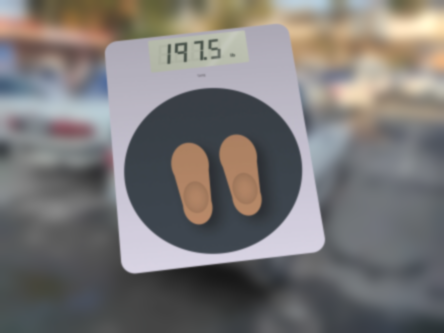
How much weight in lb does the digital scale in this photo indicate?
197.5 lb
